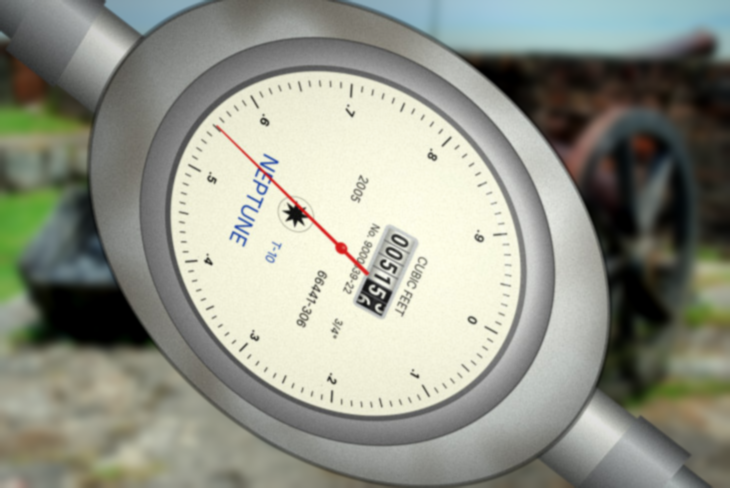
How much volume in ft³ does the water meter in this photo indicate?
5155.55 ft³
